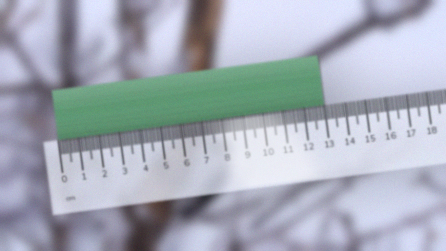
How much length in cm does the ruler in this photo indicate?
13 cm
